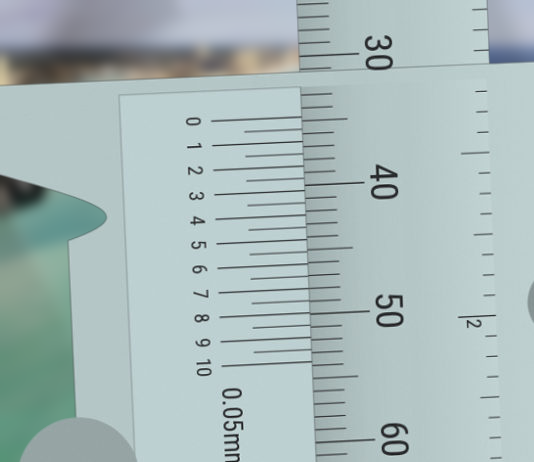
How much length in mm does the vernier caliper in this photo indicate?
34.7 mm
